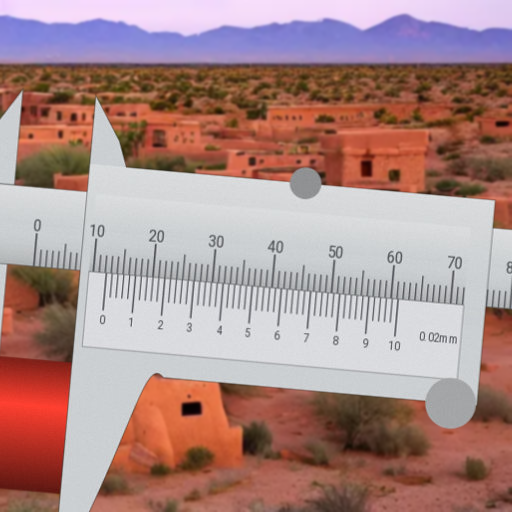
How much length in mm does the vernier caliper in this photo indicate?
12.2 mm
